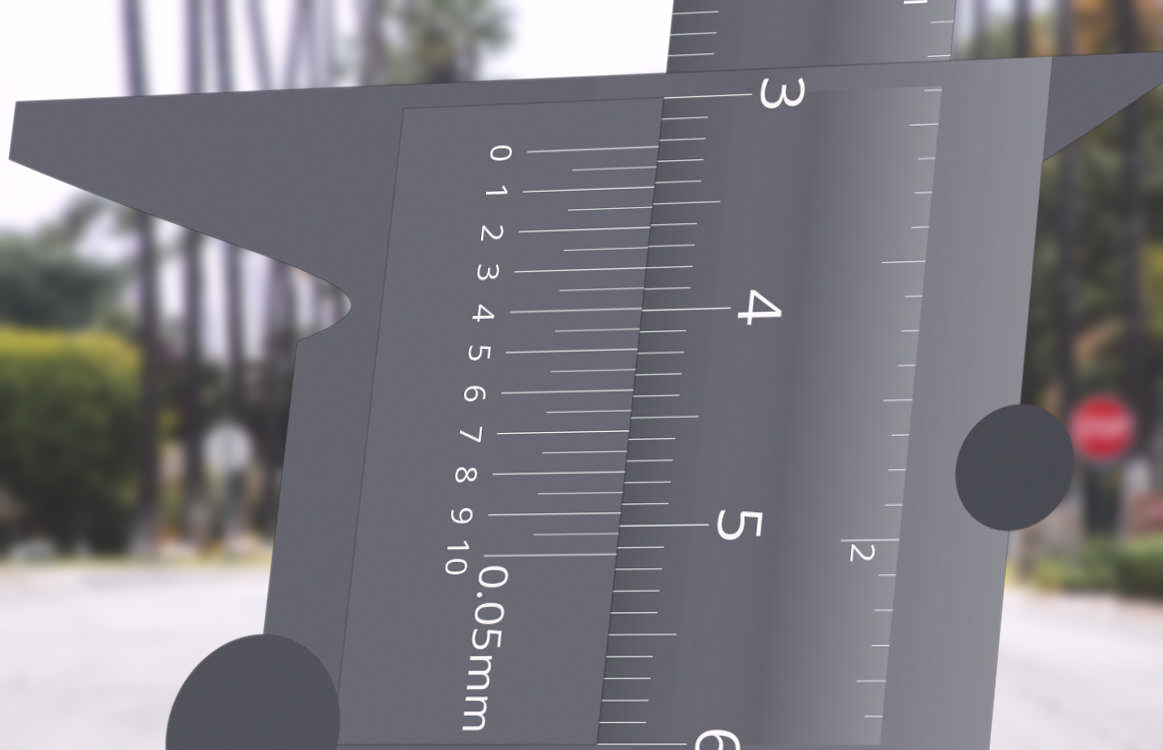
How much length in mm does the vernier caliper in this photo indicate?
32.3 mm
